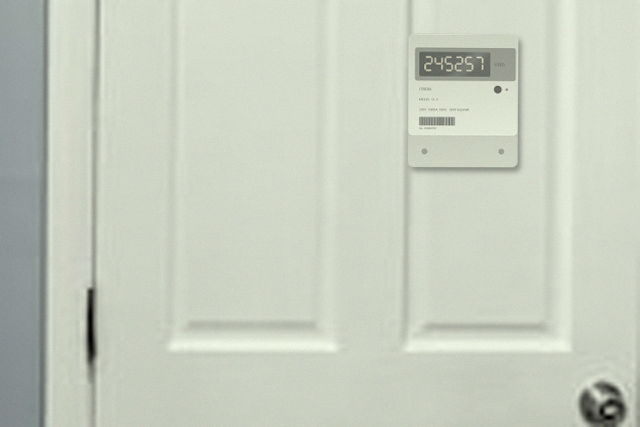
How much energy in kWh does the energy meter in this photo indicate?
245257 kWh
